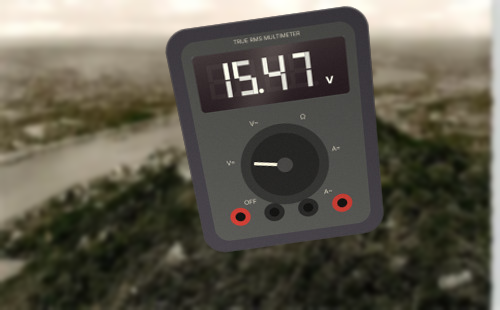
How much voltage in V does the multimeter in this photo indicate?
15.47 V
